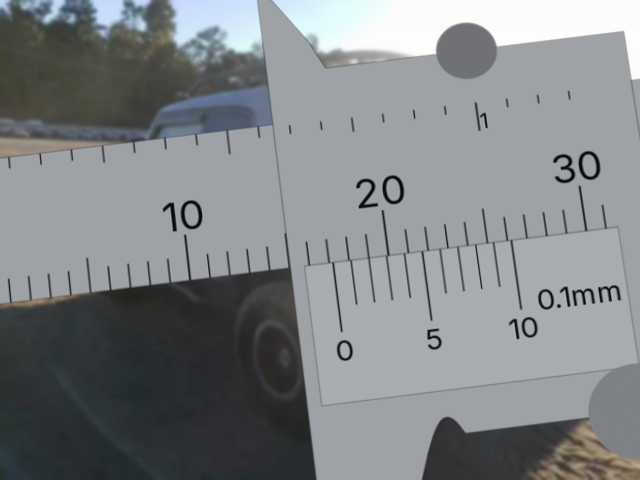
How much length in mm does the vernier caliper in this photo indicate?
17.2 mm
